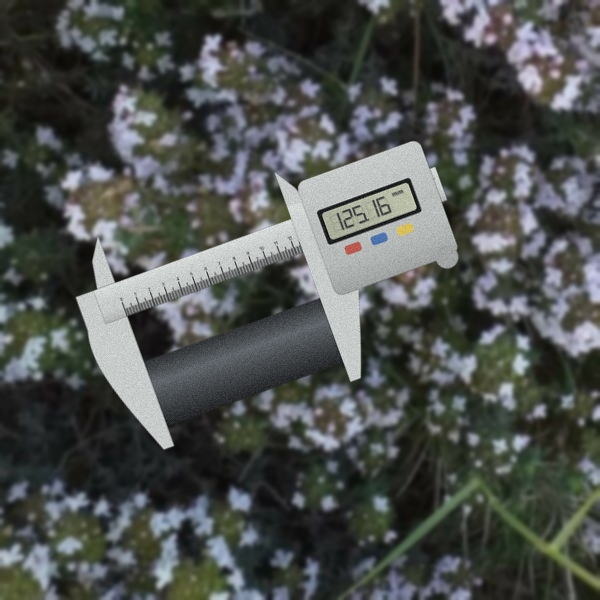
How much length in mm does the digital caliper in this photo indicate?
125.16 mm
